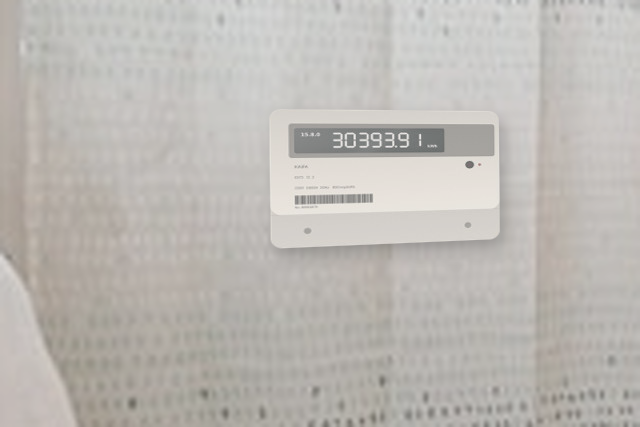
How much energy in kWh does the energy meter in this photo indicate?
30393.91 kWh
